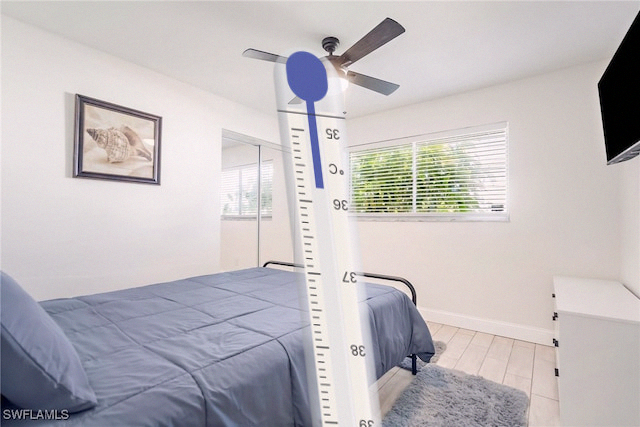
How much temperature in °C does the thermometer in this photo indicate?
35.8 °C
